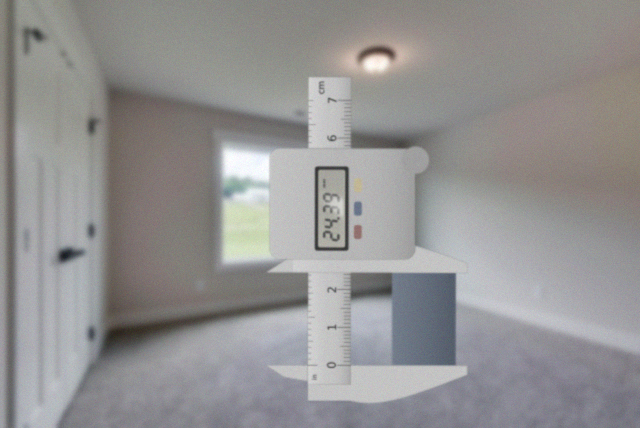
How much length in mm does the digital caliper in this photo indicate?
24.39 mm
